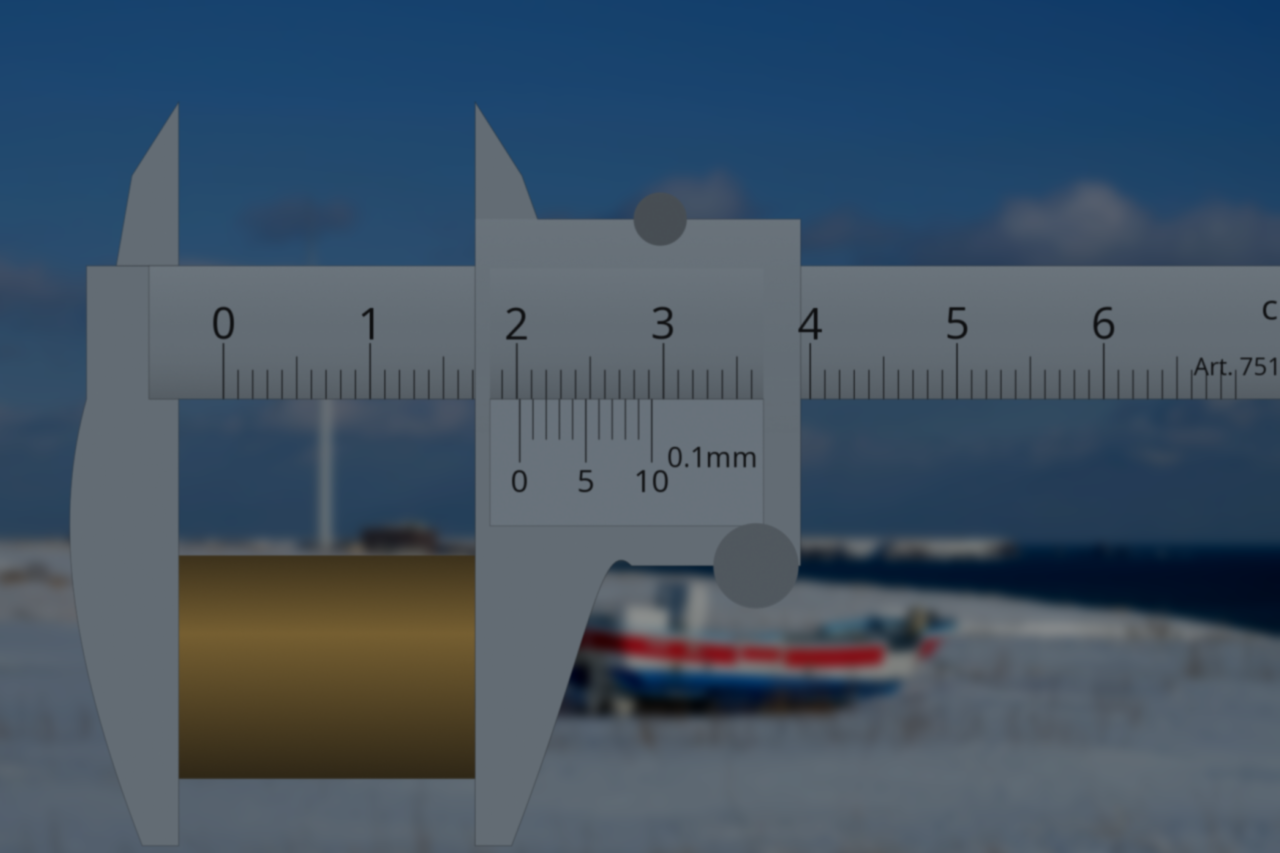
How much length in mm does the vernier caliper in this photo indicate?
20.2 mm
